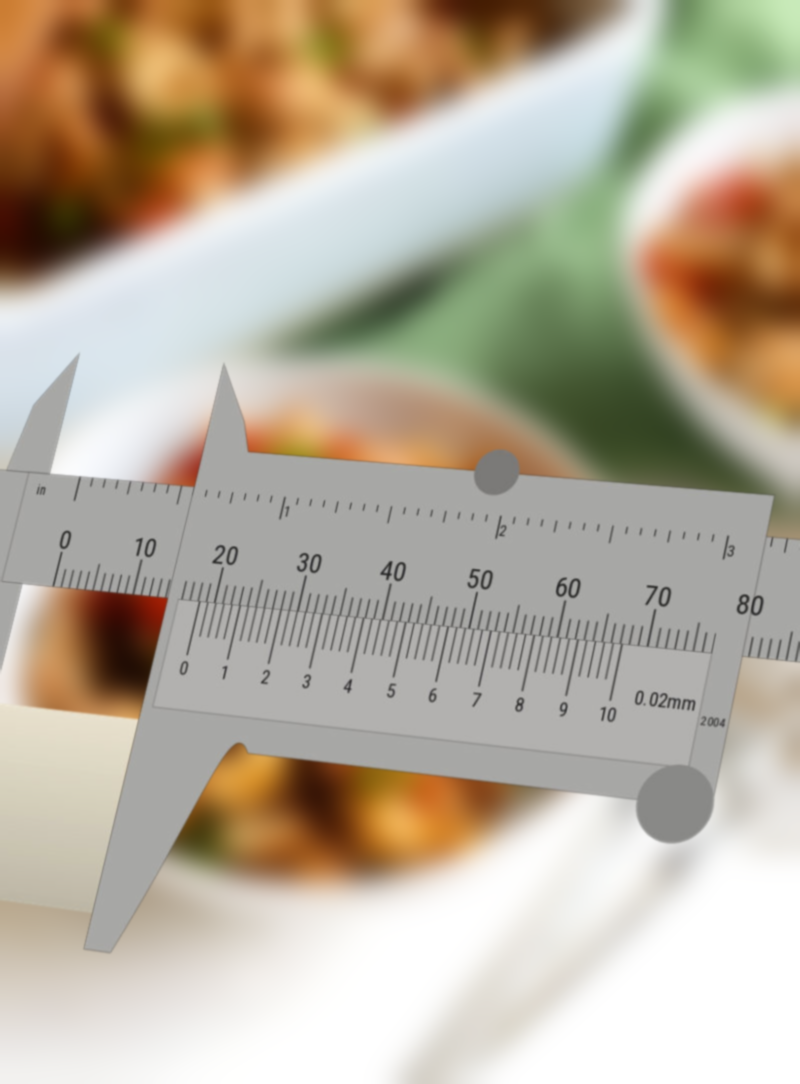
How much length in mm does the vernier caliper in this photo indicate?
18.2 mm
